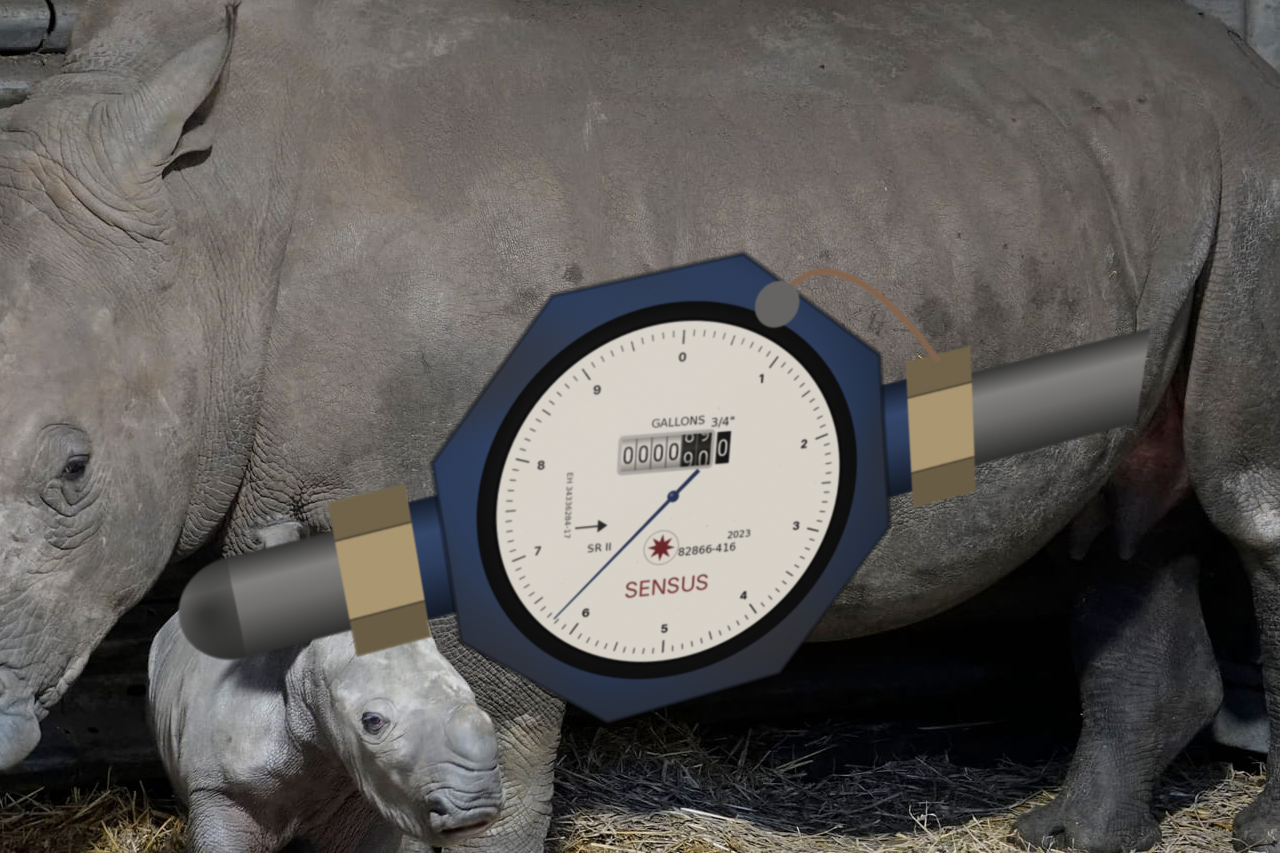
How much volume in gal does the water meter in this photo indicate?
896.2 gal
